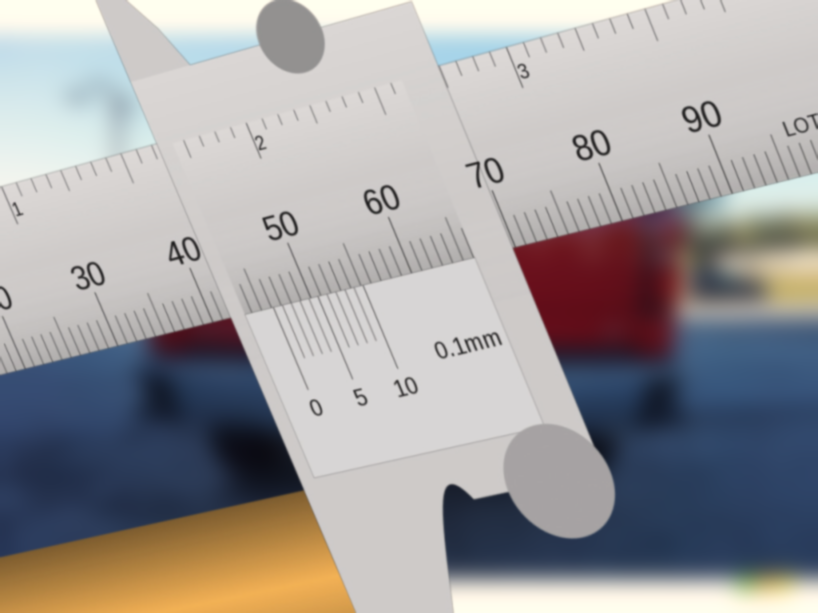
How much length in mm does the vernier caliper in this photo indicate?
46.2 mm
